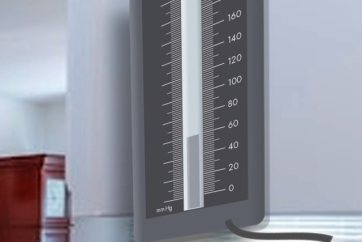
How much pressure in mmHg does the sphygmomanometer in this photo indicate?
60 mmHg
